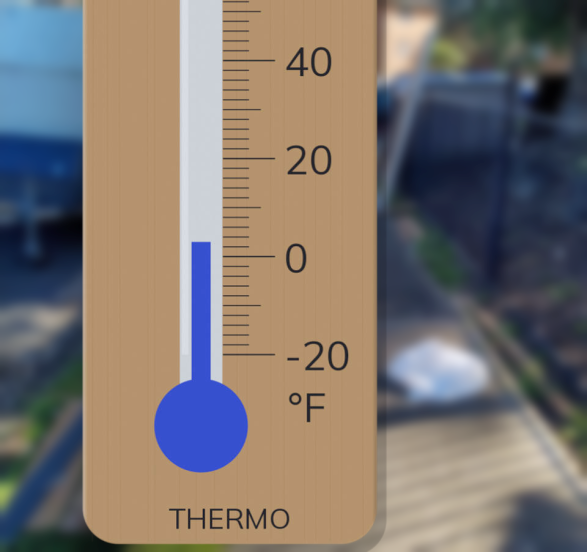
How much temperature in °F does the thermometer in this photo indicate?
3 °F
